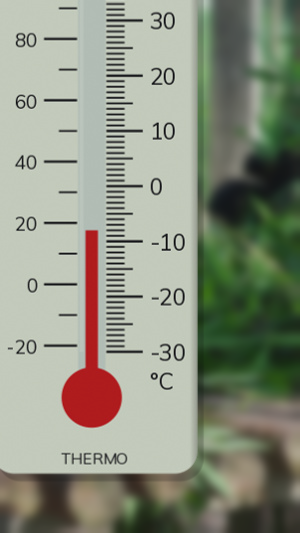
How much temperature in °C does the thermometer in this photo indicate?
-8 °C
